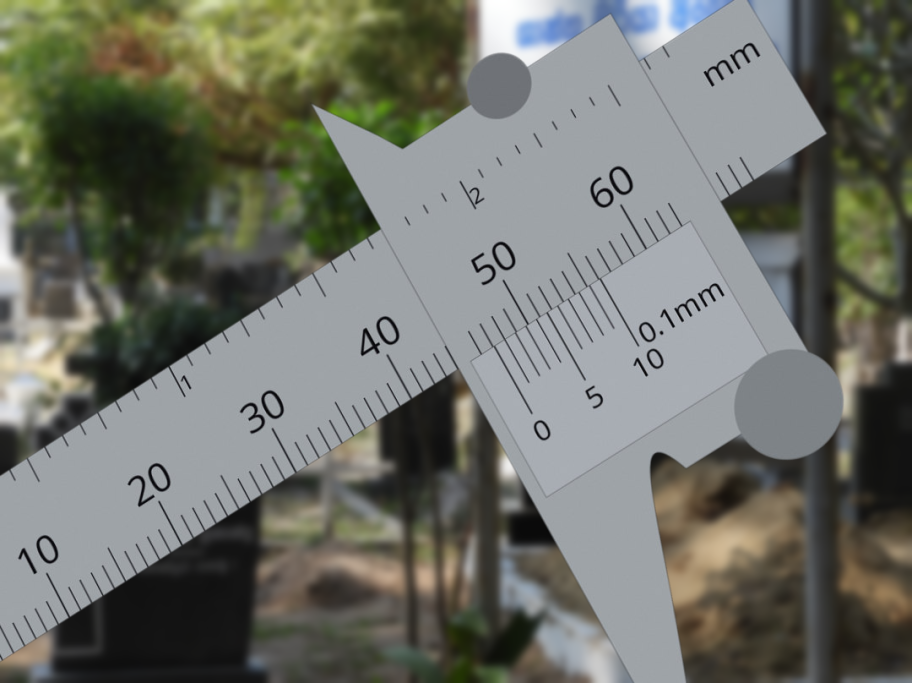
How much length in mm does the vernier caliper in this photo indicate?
47.1 mm
